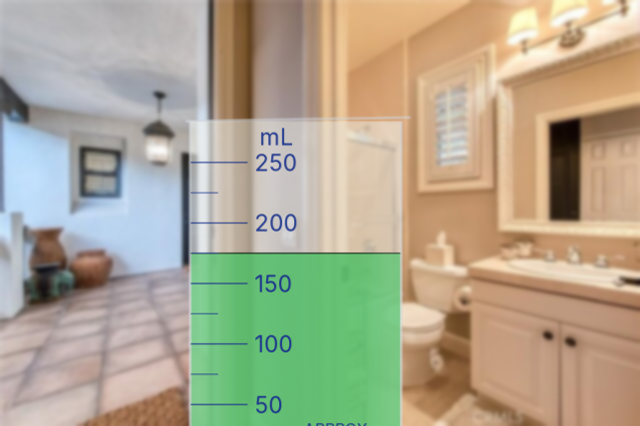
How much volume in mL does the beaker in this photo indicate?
175 mL
